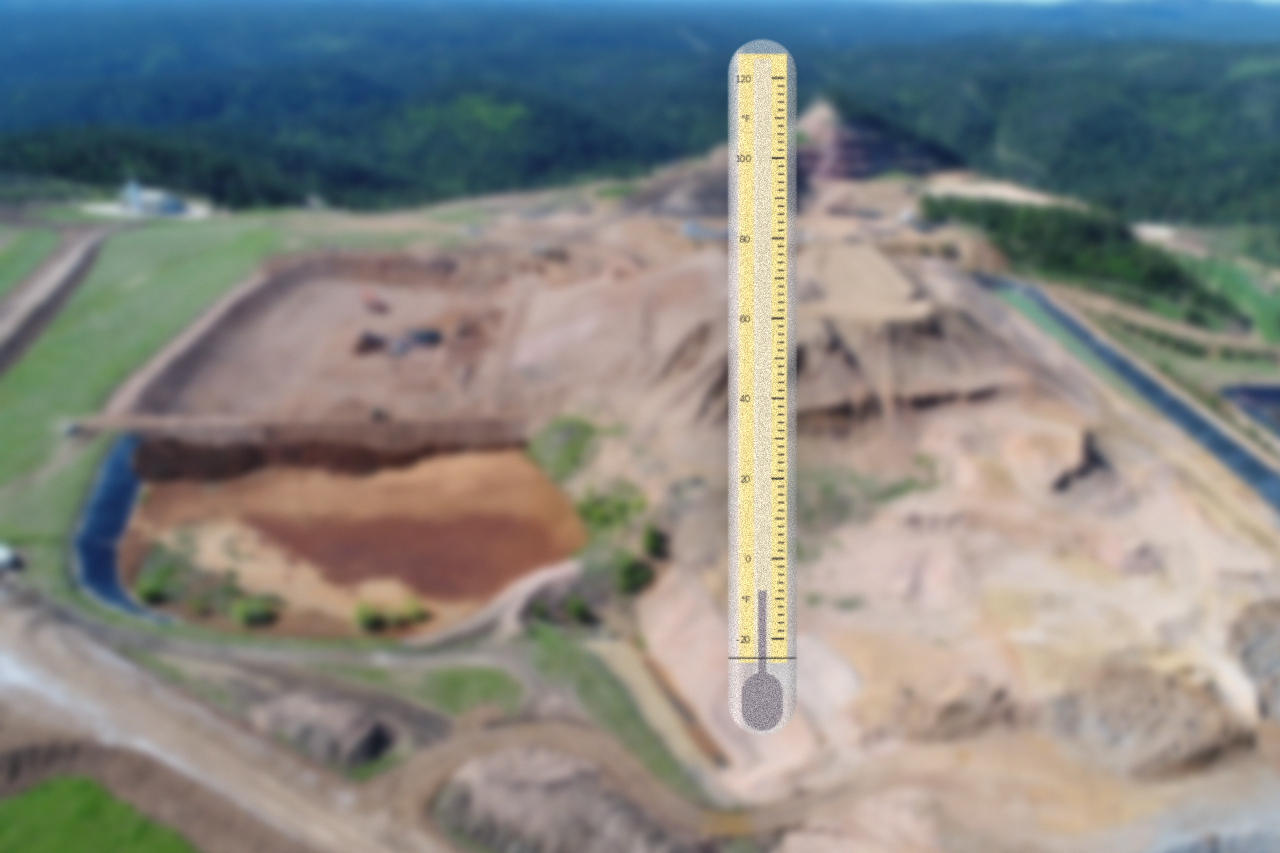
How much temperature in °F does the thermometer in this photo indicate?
-8 °F
